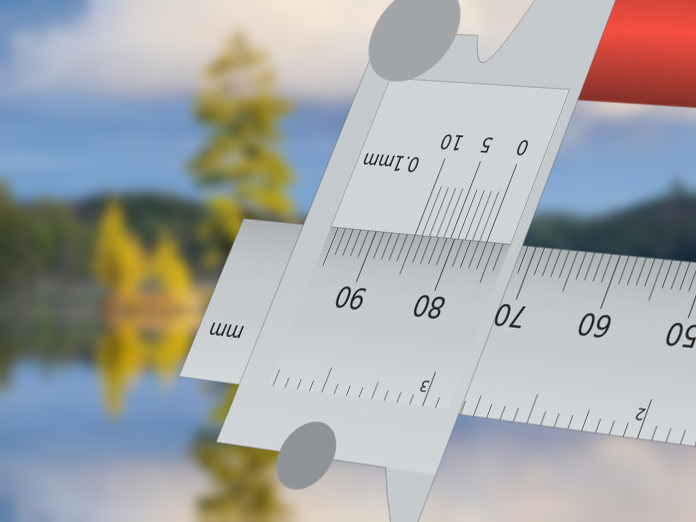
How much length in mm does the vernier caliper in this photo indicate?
76.0 mm
